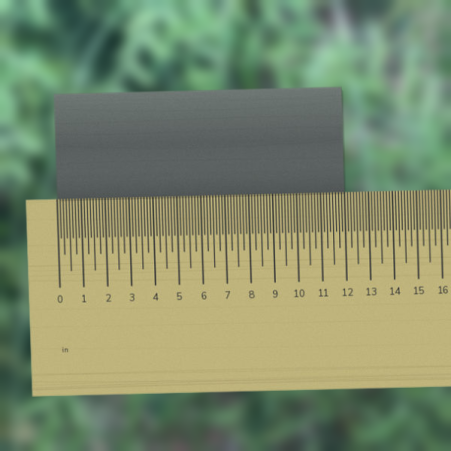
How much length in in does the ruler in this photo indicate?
12 in
